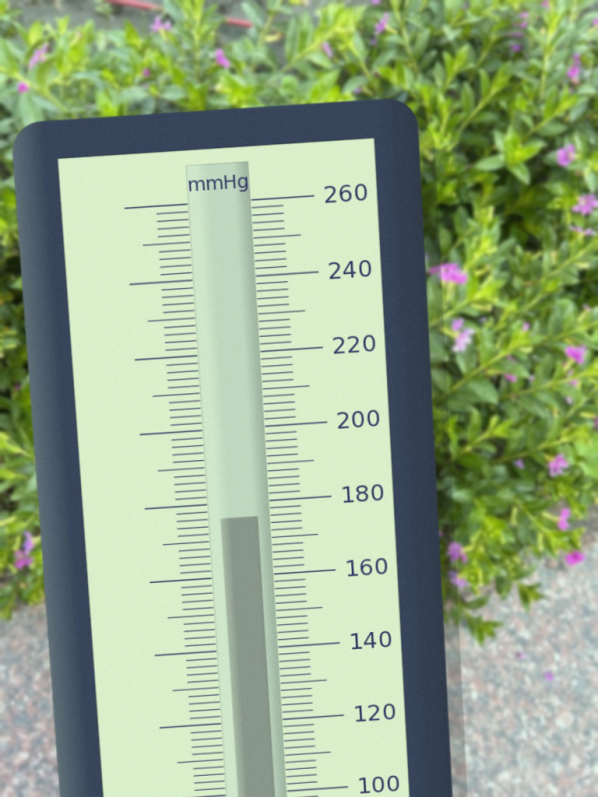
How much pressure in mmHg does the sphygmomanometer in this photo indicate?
176 mmHg
